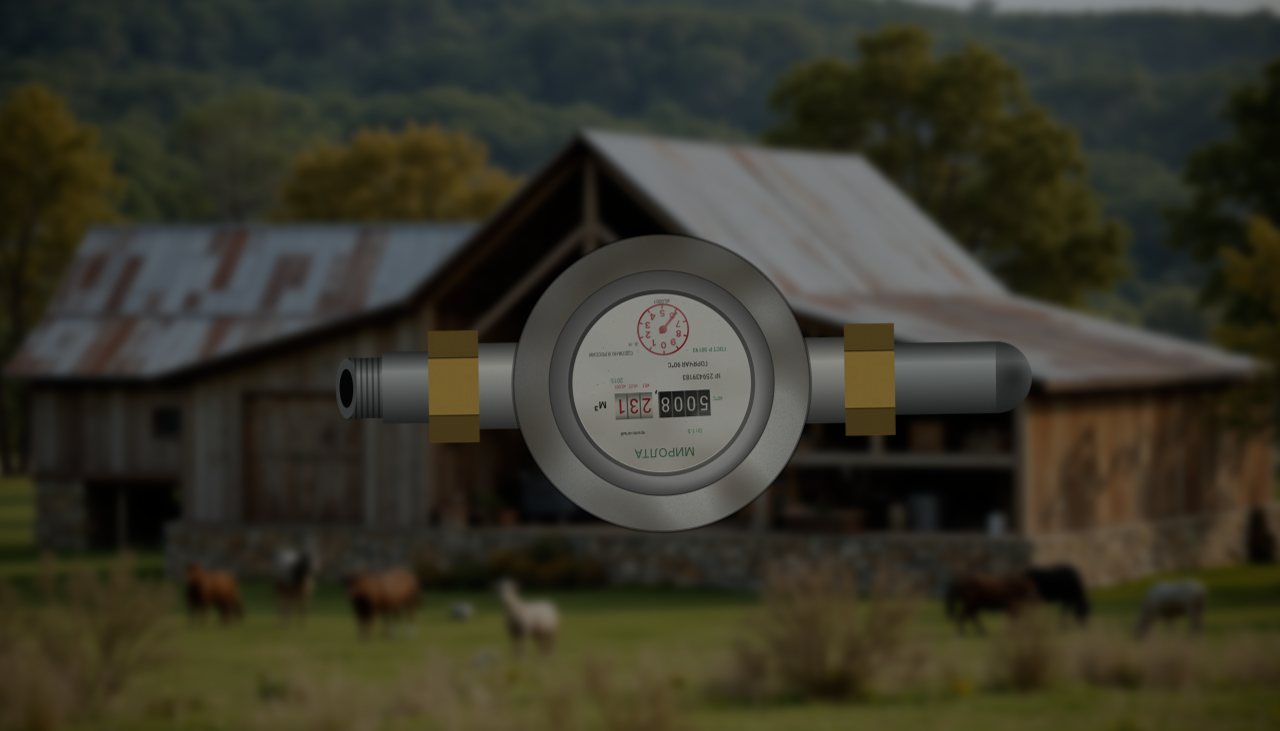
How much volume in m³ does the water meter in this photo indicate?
5008.2316 m³
